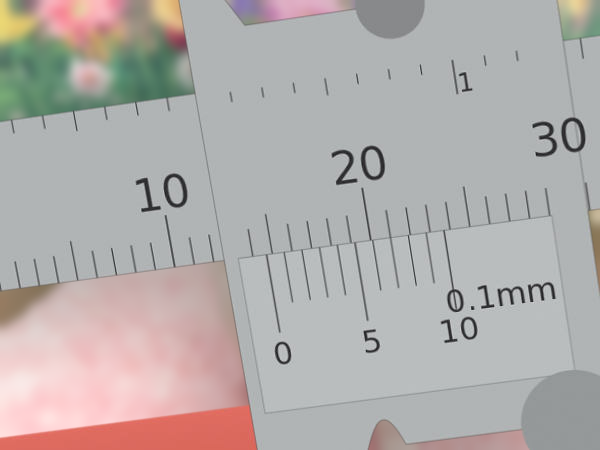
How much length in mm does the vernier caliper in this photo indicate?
14.7 mm
